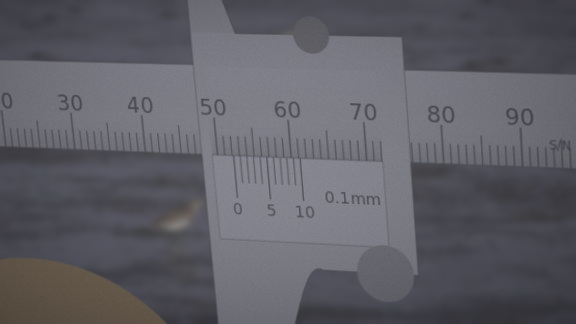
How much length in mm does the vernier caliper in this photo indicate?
52.2 mm
